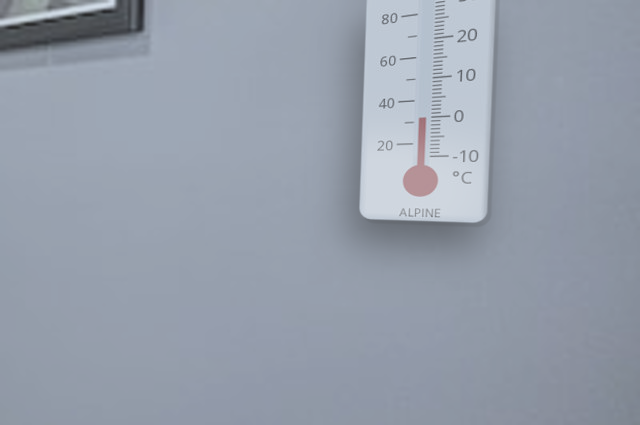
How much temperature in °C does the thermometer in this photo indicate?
0 °C
